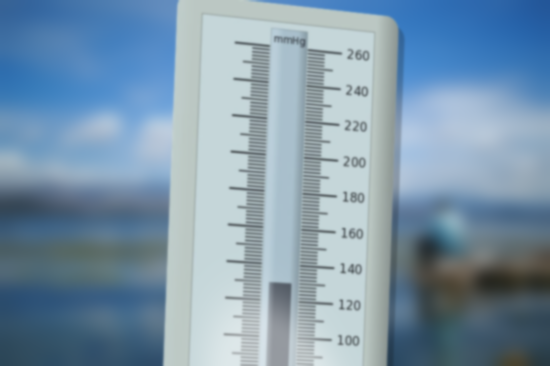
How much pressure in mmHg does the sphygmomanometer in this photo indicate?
130 mmHg
